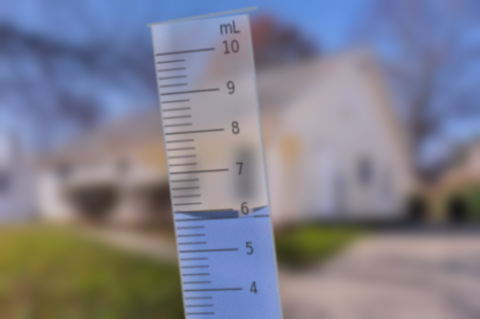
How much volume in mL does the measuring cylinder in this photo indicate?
5.8 mL
